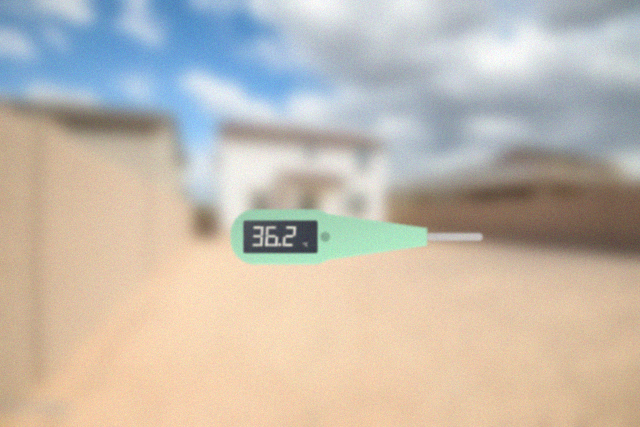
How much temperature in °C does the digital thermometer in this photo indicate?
36.2 °C
